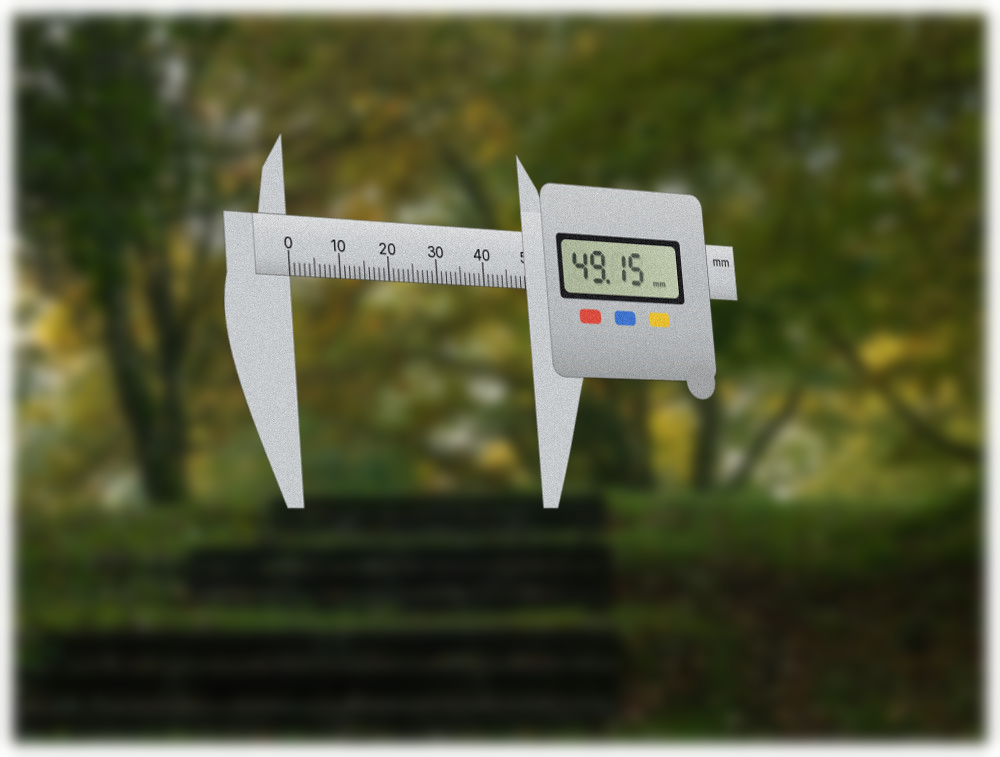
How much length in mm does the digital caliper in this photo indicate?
49.15 mm
